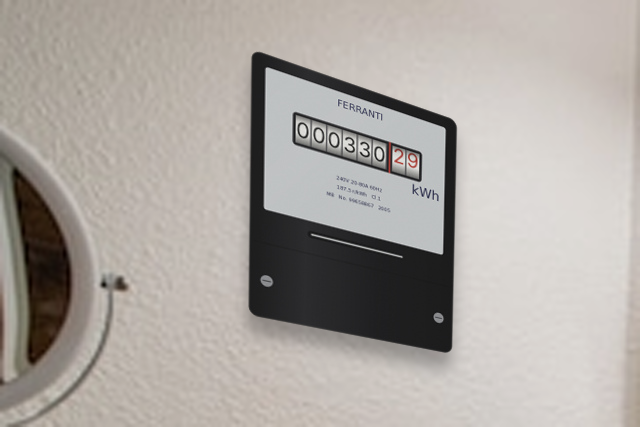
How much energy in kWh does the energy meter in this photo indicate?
330.29 kWh
